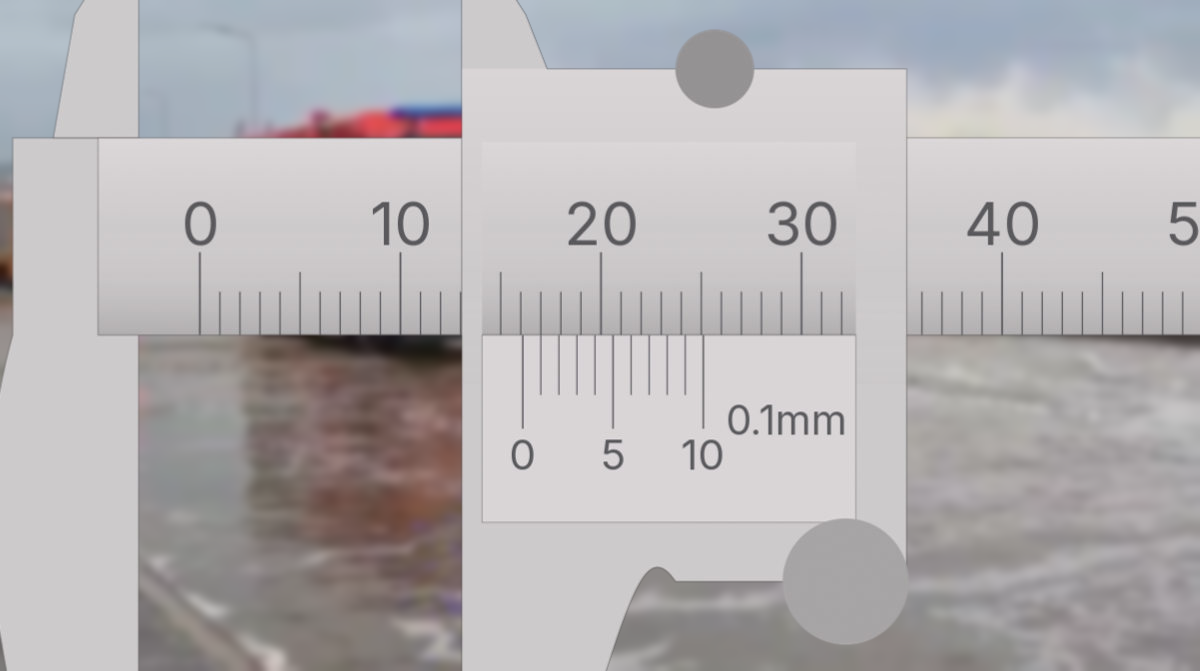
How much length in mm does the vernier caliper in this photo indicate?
16.1 mm
